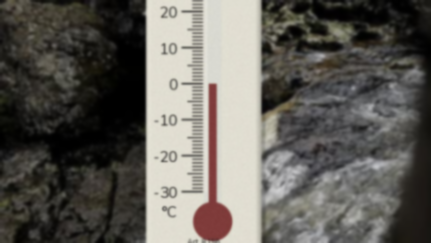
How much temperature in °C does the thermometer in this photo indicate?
0 °C
